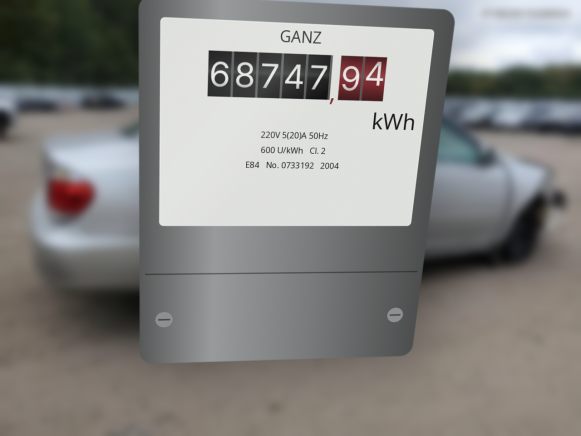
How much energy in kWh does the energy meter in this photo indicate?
68747.94 kWh
